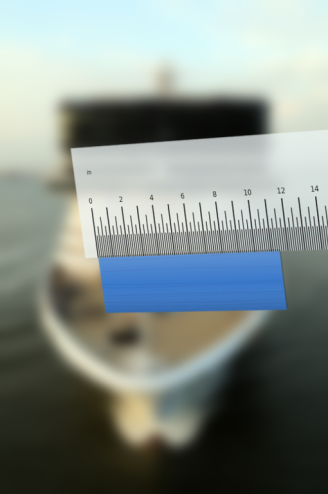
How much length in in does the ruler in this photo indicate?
11.5 in
